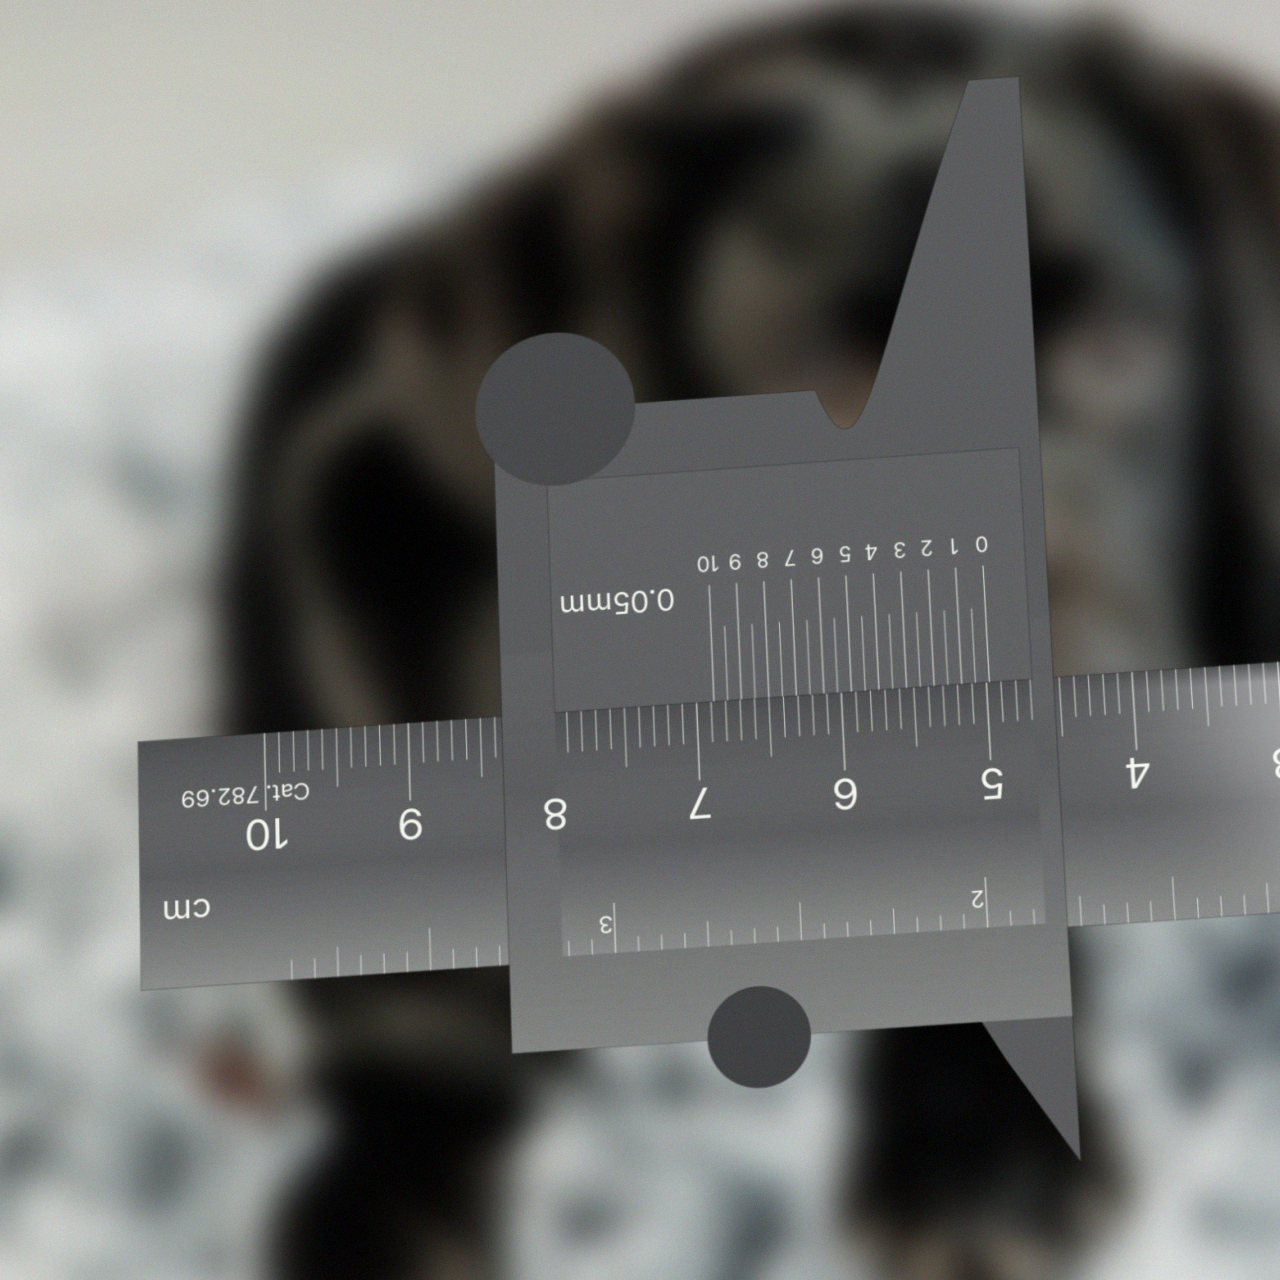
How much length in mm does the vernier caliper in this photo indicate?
49.8 mm
